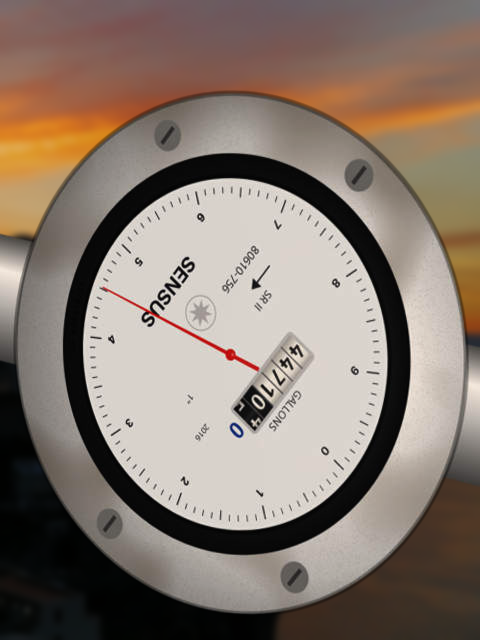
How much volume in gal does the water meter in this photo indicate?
4471044.5 gal
